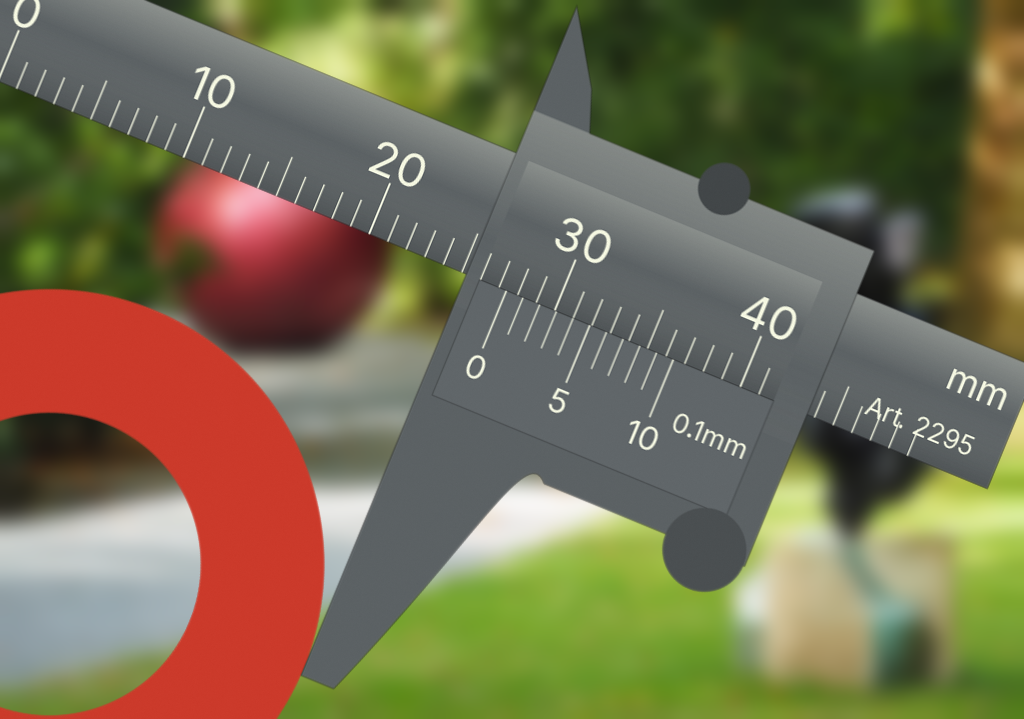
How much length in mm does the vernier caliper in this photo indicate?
27.4 mm
